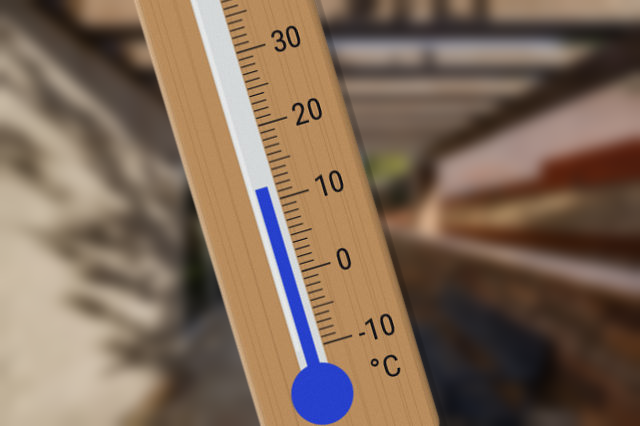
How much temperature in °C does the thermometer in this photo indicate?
12 °C
